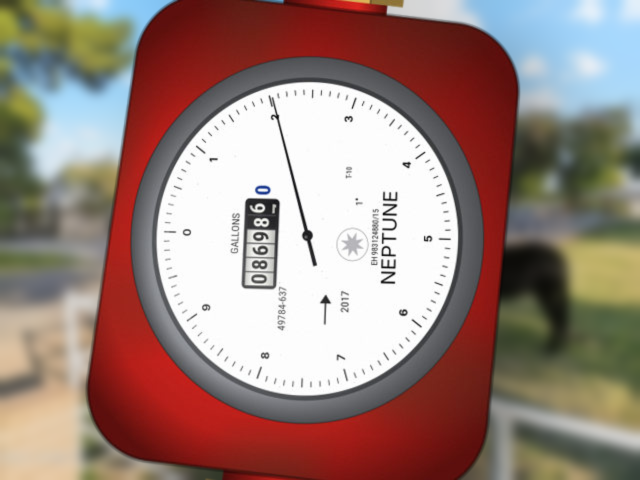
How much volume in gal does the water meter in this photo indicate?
869862.0 gal
